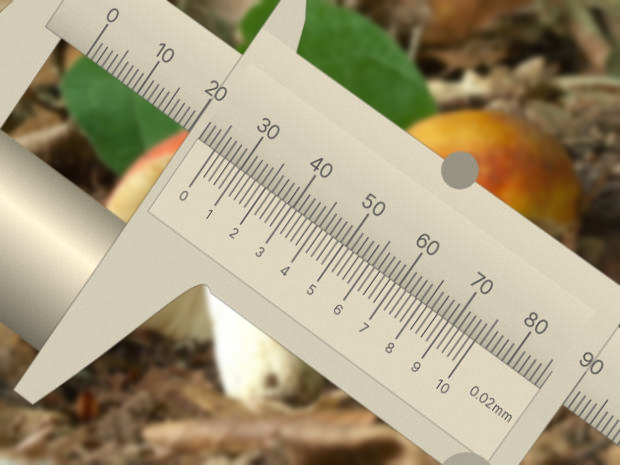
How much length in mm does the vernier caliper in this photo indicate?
25.0 mm
